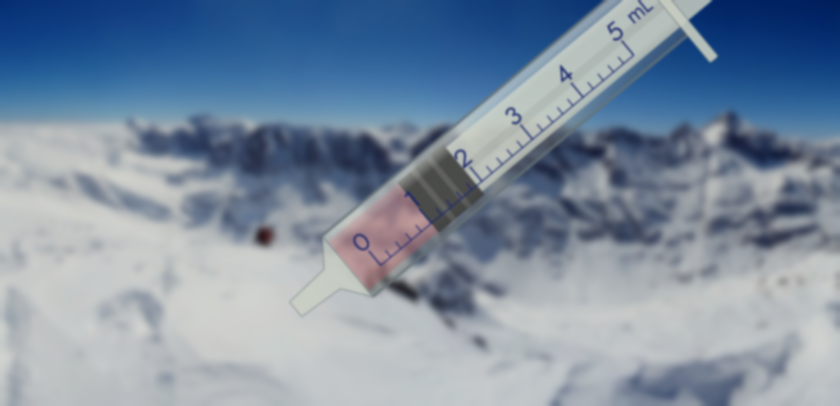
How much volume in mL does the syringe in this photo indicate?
1 mL
